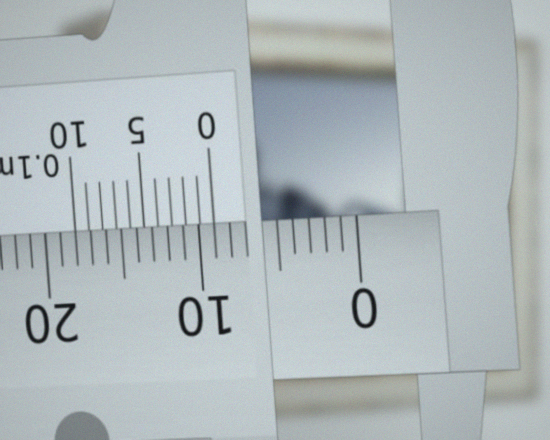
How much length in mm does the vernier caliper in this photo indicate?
9.0 mm
